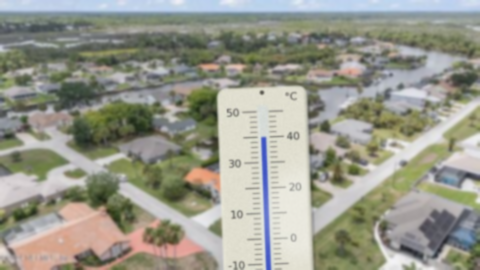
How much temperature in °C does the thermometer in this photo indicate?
40 °C
